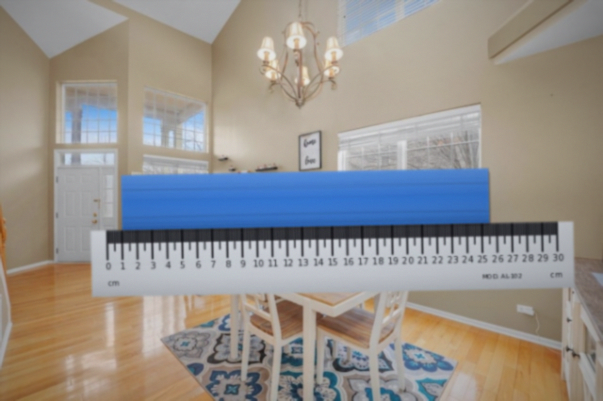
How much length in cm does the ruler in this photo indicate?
24.5 cm
